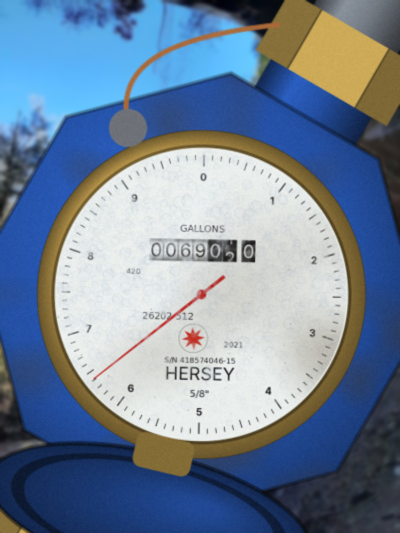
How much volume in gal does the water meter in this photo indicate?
69016.4 gal
